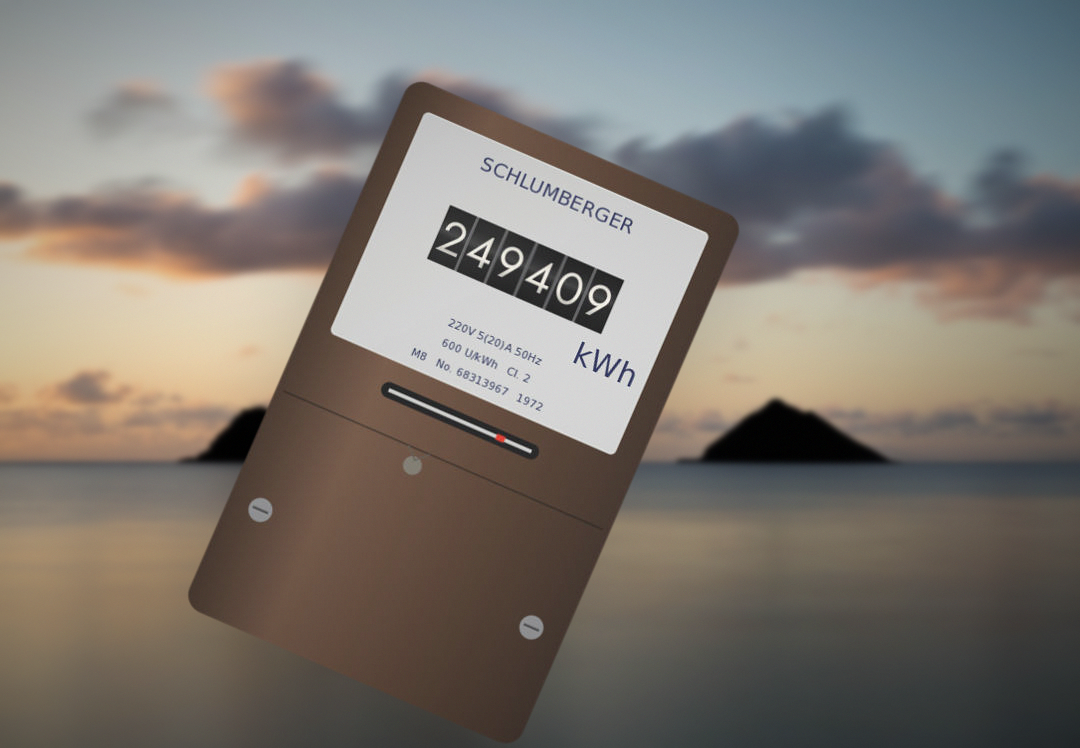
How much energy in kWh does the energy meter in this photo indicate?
249409 kWh
